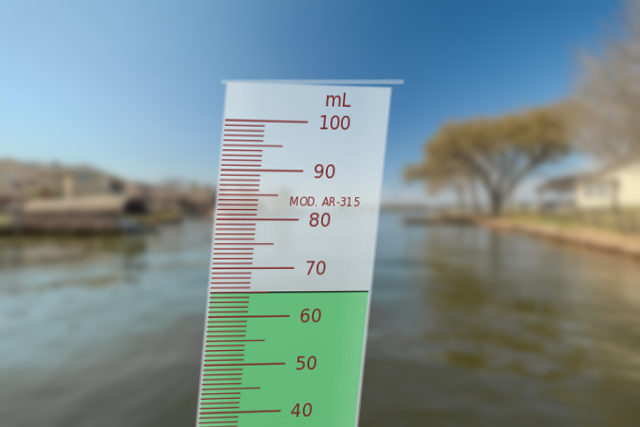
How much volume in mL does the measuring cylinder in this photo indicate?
65 mL
